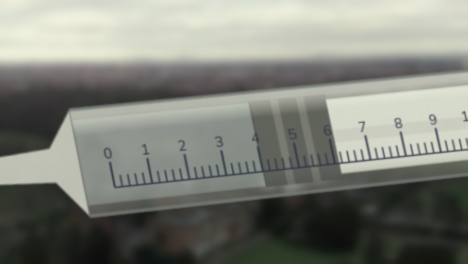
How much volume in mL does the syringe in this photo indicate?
4 mL
